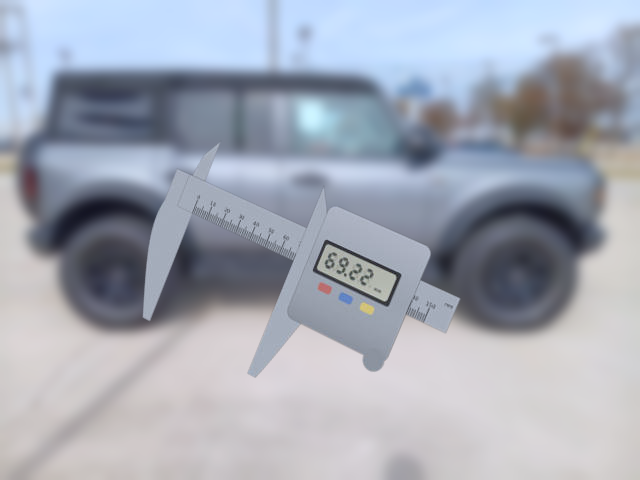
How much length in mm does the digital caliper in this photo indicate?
69.22 mm
